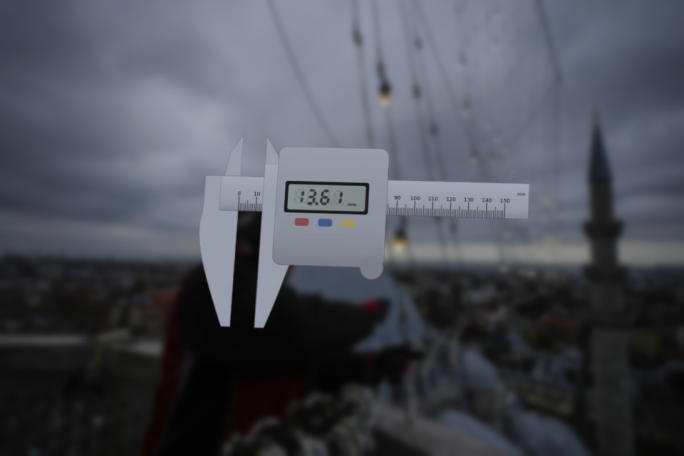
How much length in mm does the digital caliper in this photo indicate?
13.61 mm
